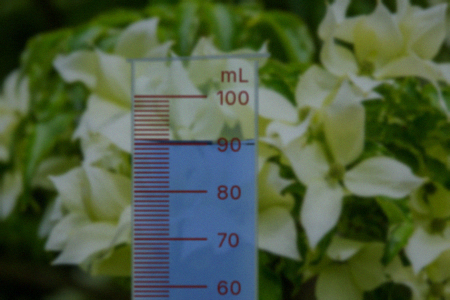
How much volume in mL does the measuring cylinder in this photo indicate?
90 mL
